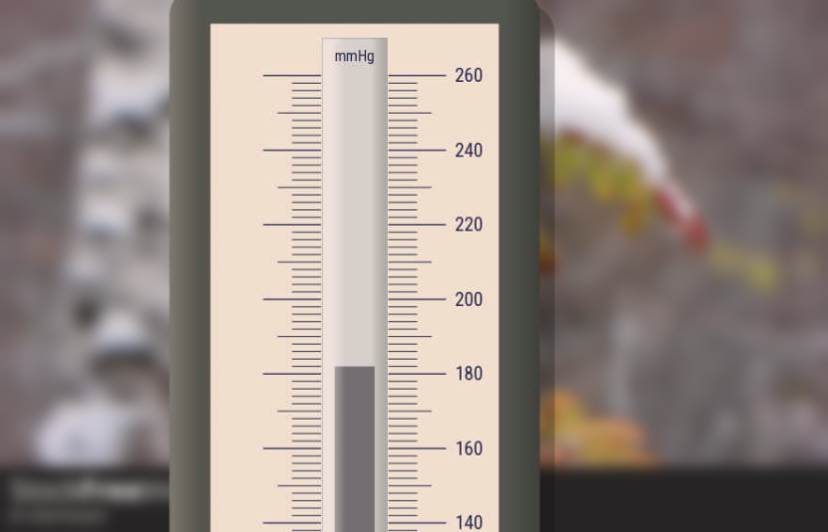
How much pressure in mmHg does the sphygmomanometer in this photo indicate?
182 mmHg
